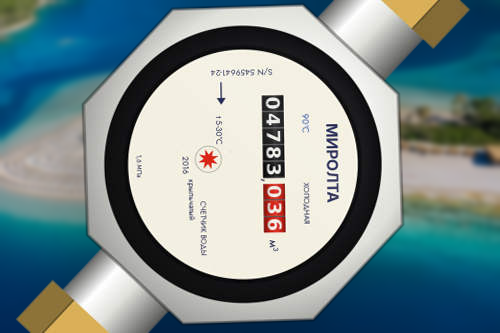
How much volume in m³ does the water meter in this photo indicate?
4783.036 m³
